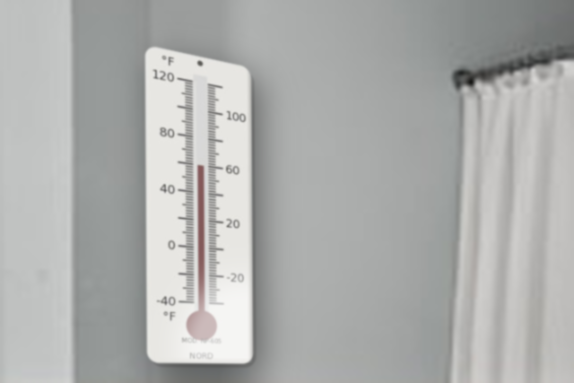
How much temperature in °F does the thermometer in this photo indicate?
60 °F
